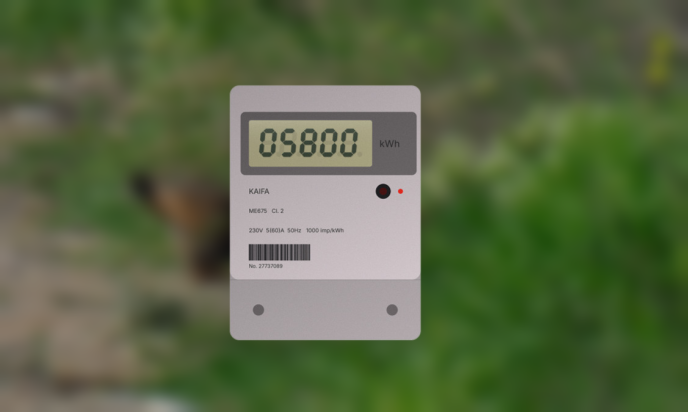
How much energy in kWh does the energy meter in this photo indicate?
5800 kWh
